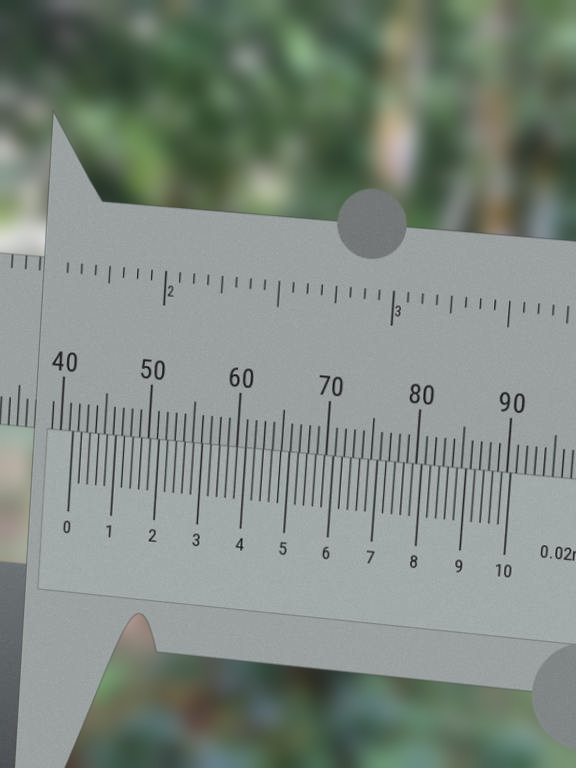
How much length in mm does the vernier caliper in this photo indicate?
41.4 mm
